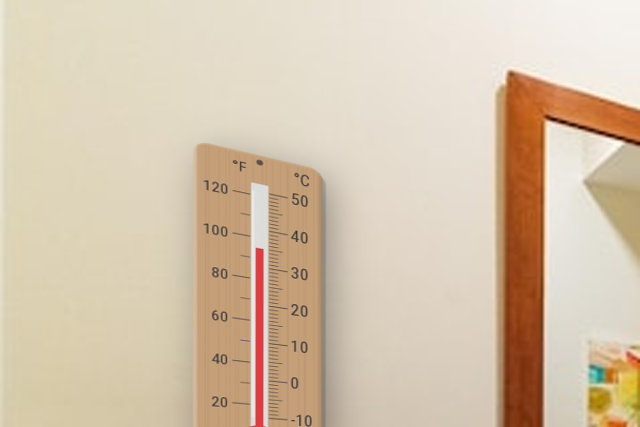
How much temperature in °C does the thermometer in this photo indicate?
35 °C
